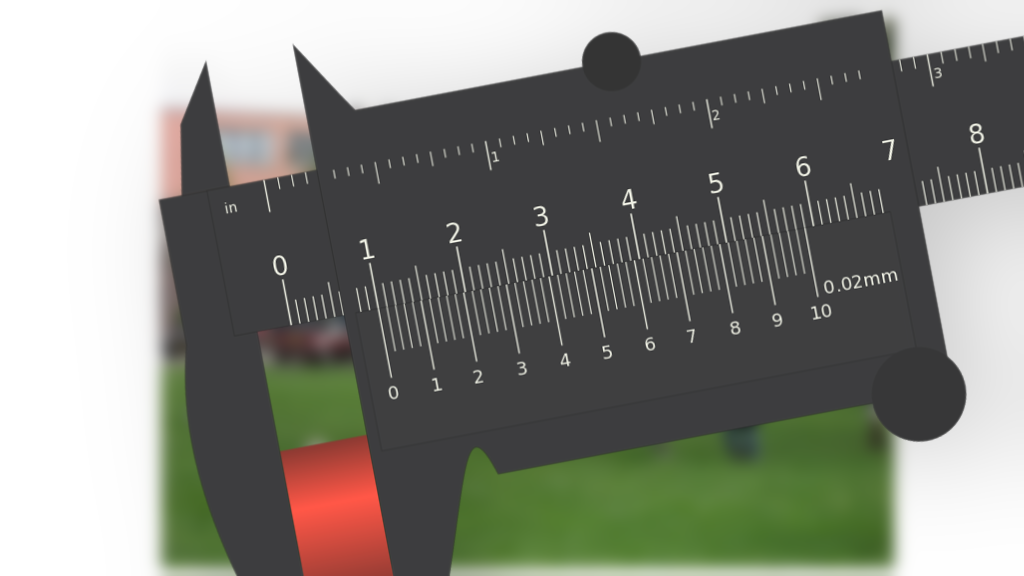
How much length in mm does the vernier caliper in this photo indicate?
10.0 mm
